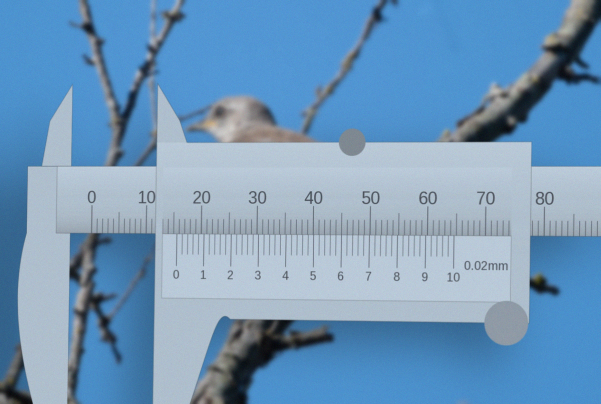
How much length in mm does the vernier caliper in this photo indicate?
15.6 mm
